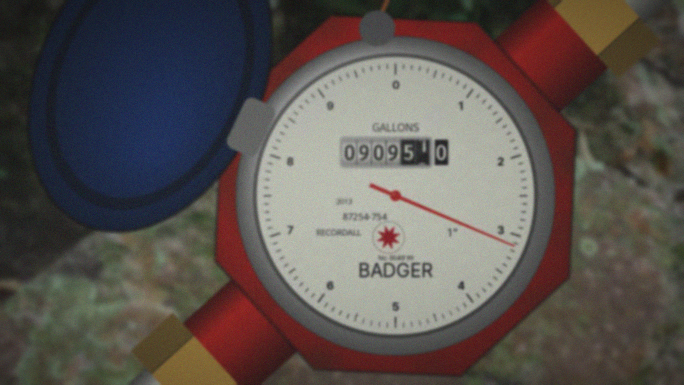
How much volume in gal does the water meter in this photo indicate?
909513.1 gal
